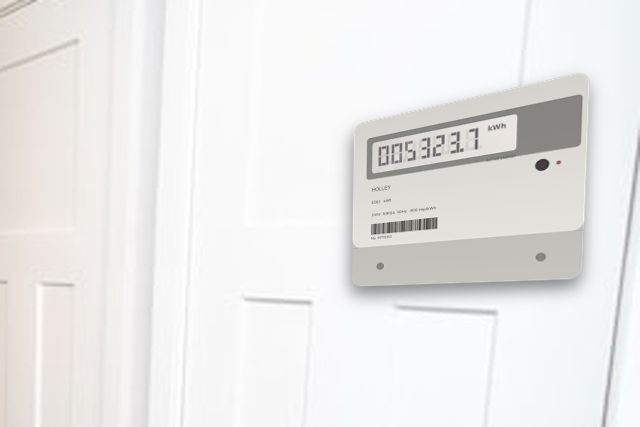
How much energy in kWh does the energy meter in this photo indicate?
5323.7 kWh
